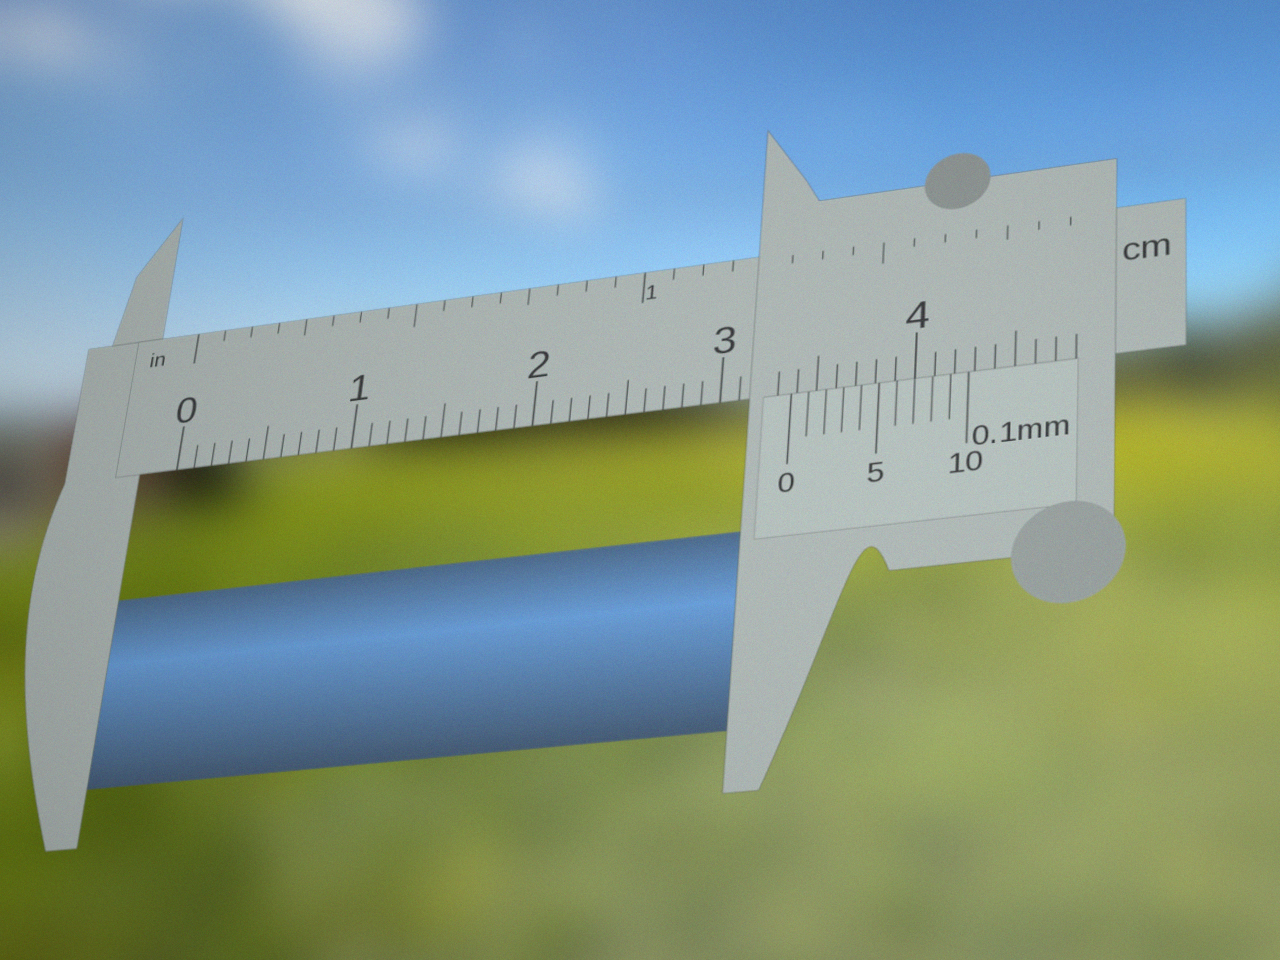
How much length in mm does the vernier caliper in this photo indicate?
33.7 mm
